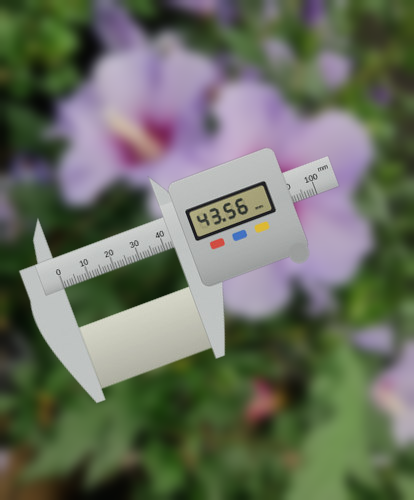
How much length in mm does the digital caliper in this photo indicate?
43.56 mm
